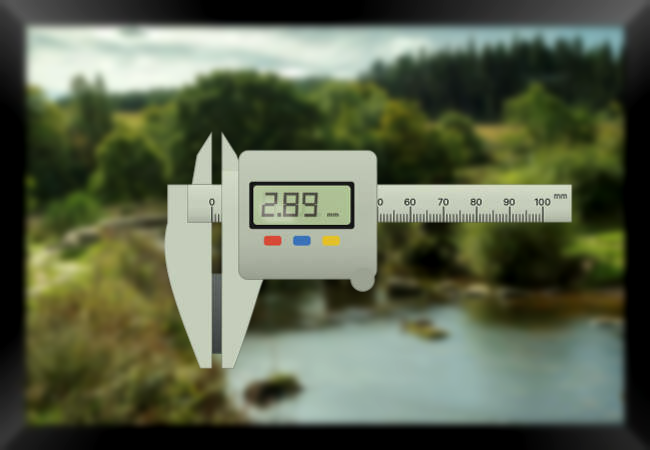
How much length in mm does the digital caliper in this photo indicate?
2.89 mm
